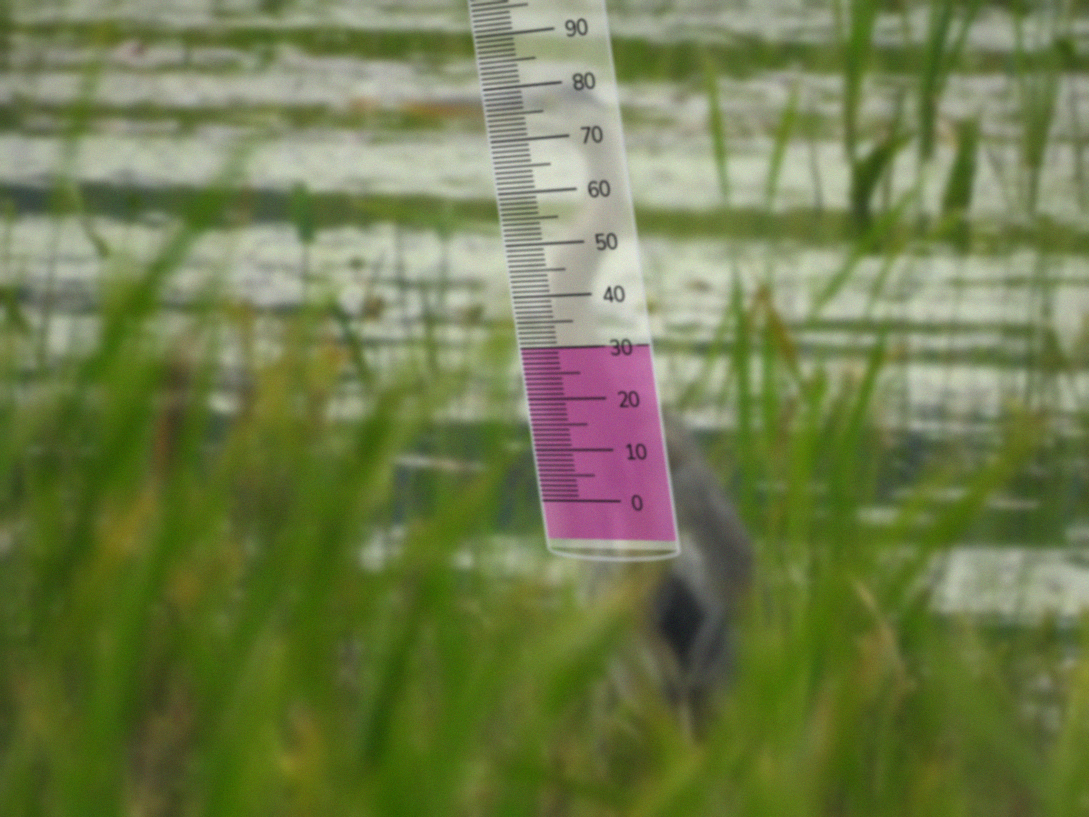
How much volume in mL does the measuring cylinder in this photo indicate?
30 mL
